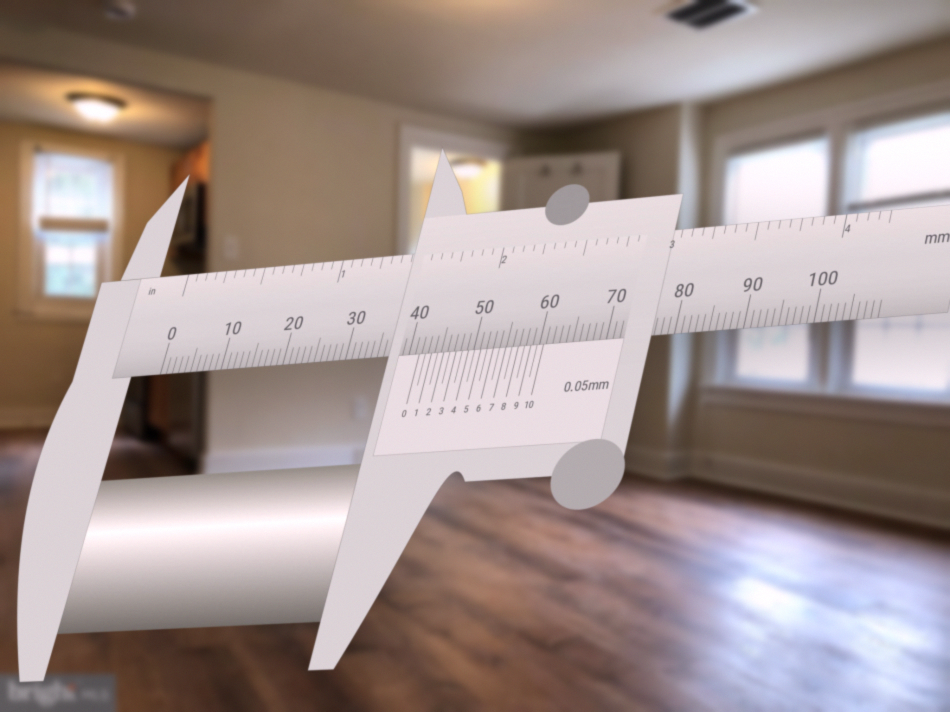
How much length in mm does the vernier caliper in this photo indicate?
41.6 mm
